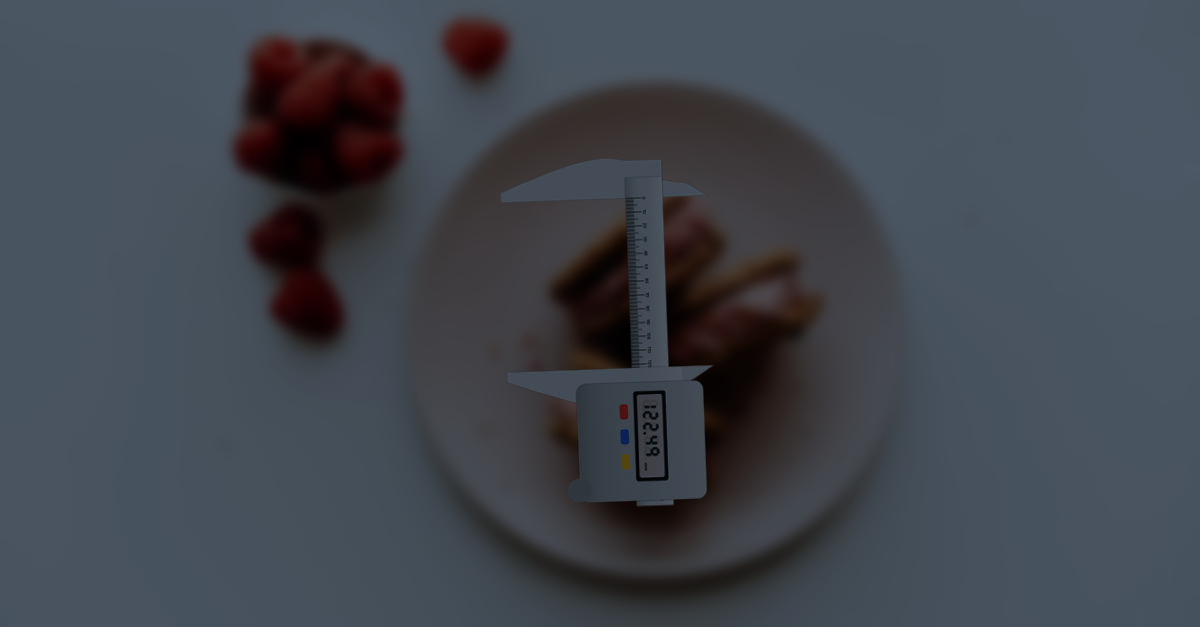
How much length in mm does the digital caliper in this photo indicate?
122.49 mm
